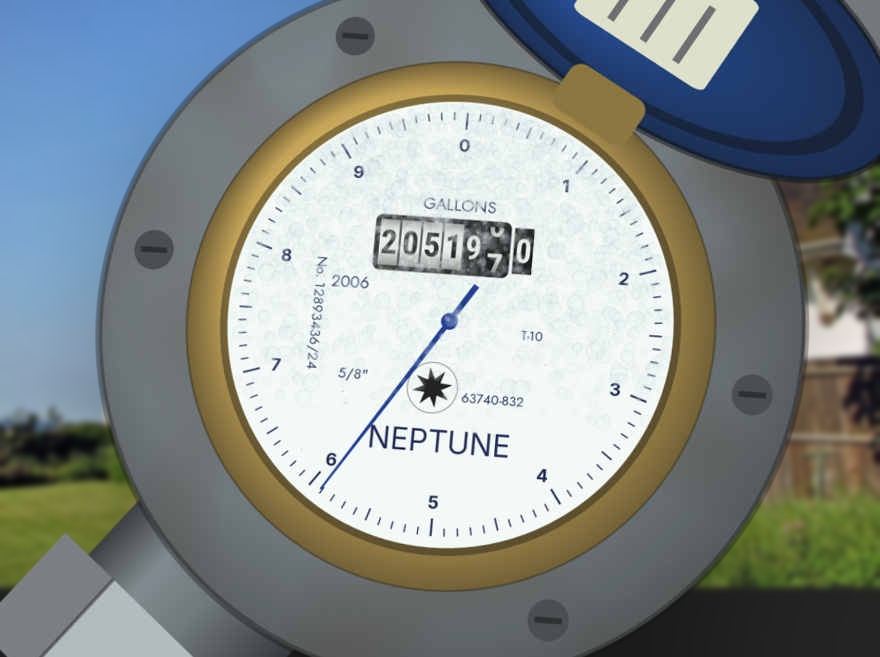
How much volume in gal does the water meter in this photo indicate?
2051965.9 gal
